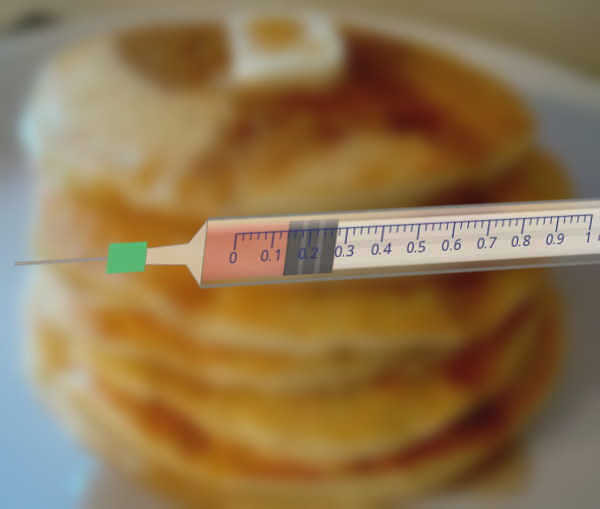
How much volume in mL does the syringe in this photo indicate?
0.14 mL
